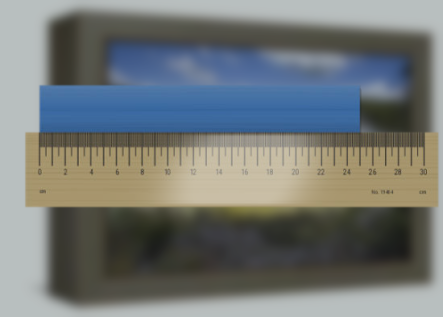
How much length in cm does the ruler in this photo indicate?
25 cm
